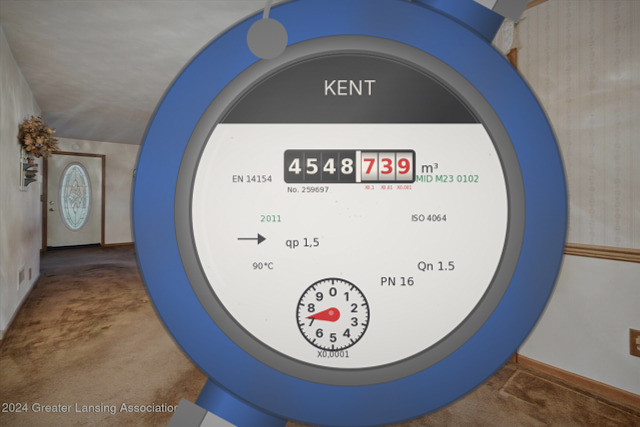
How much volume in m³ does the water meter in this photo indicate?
4548.7397 m³
